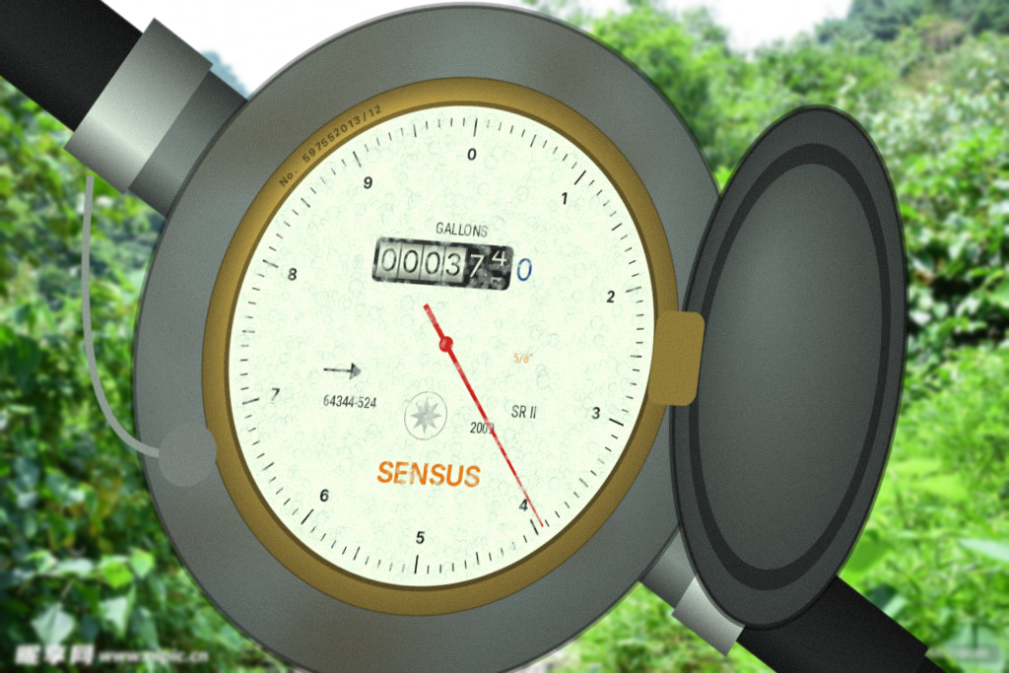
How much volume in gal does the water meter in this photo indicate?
3743.9 gal
